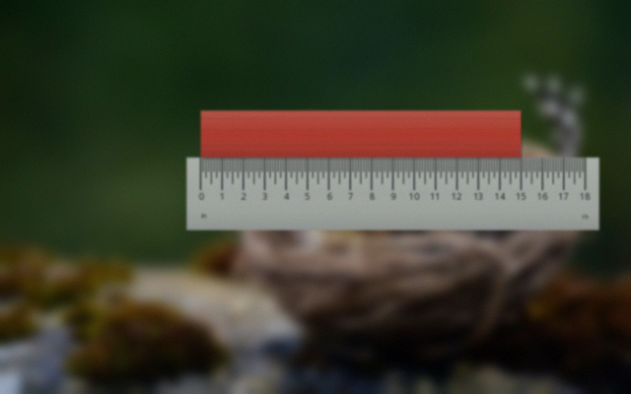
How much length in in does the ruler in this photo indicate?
15 in
